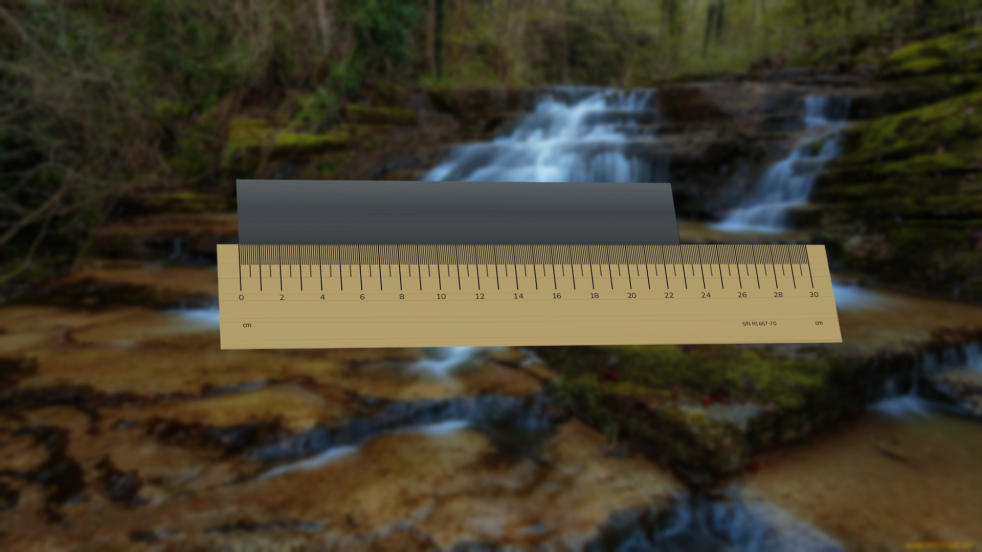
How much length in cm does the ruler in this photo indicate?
23 cm
